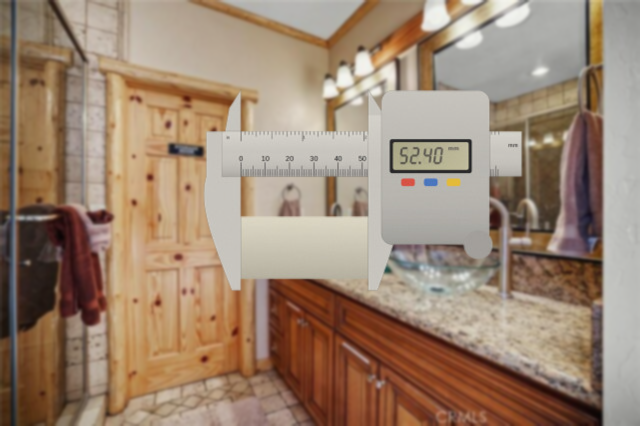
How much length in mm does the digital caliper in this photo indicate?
52.40 mm
